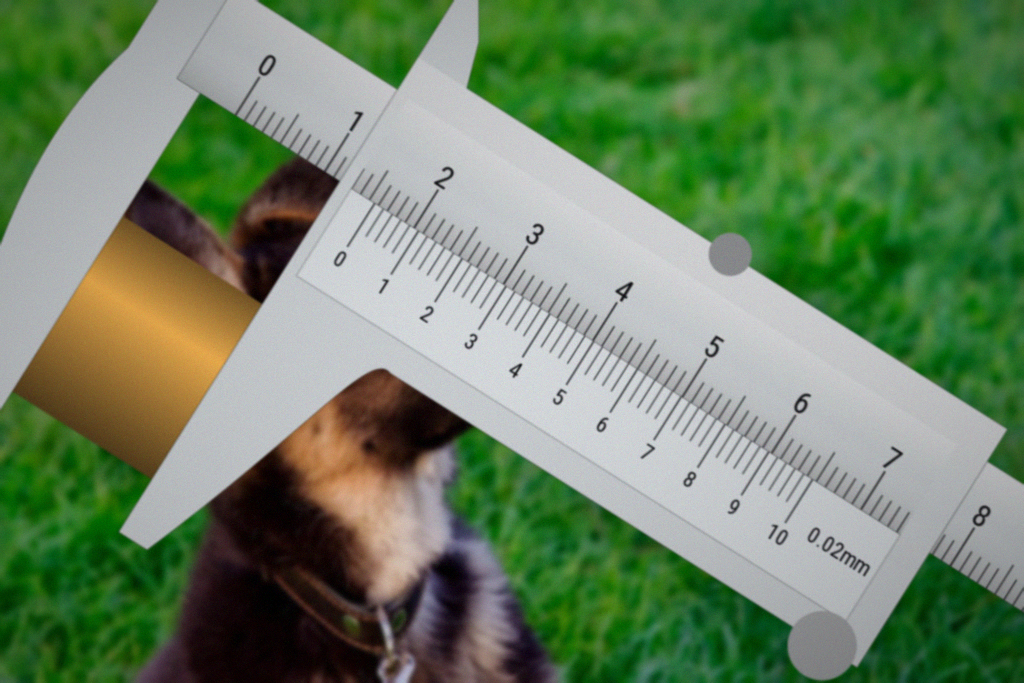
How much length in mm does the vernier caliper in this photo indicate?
15.6 mm
